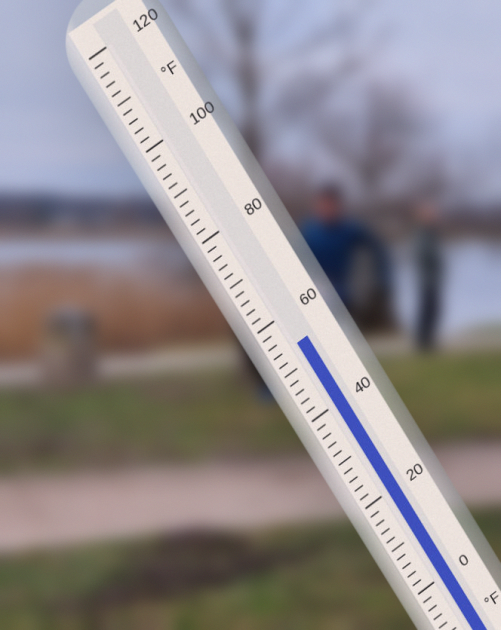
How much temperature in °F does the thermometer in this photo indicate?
54 °F
